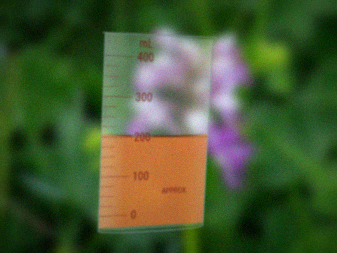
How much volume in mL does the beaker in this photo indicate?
200 mL
